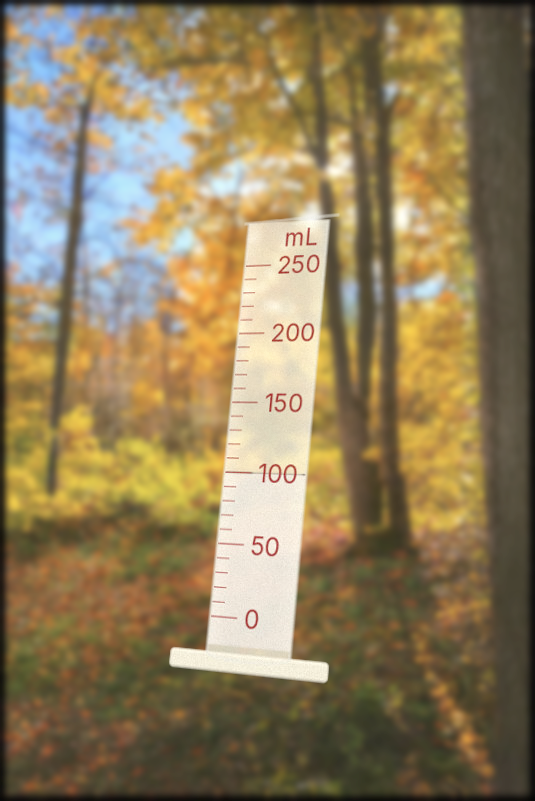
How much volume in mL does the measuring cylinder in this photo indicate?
100 mL
